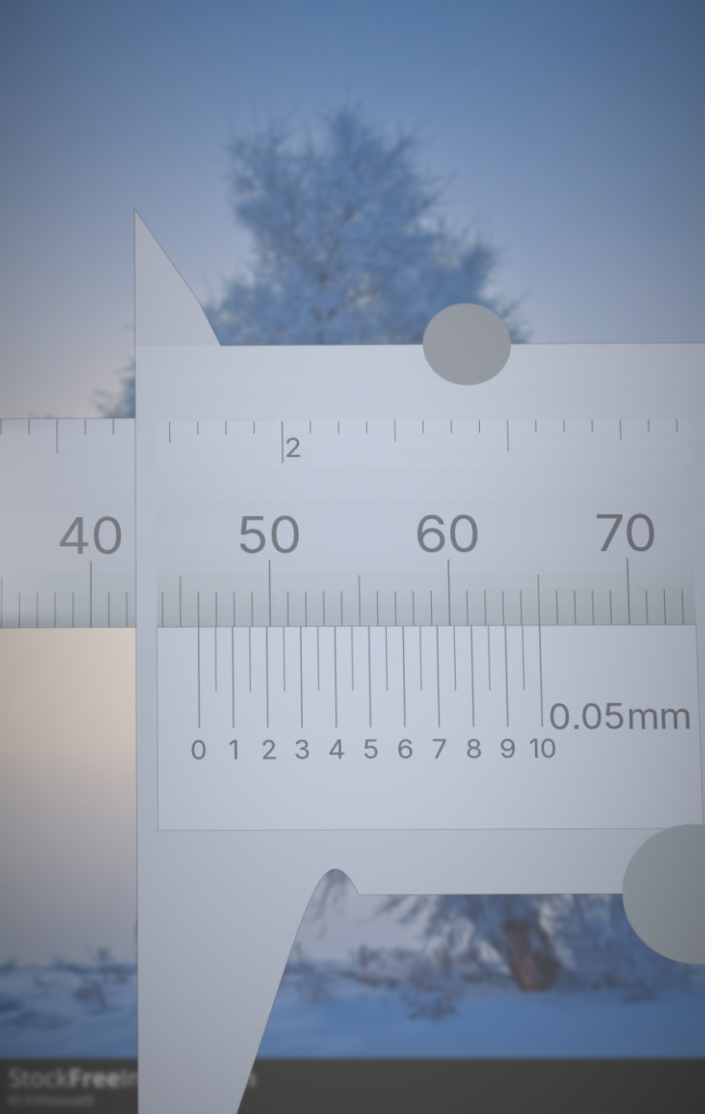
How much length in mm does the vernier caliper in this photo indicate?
46.0 mm
